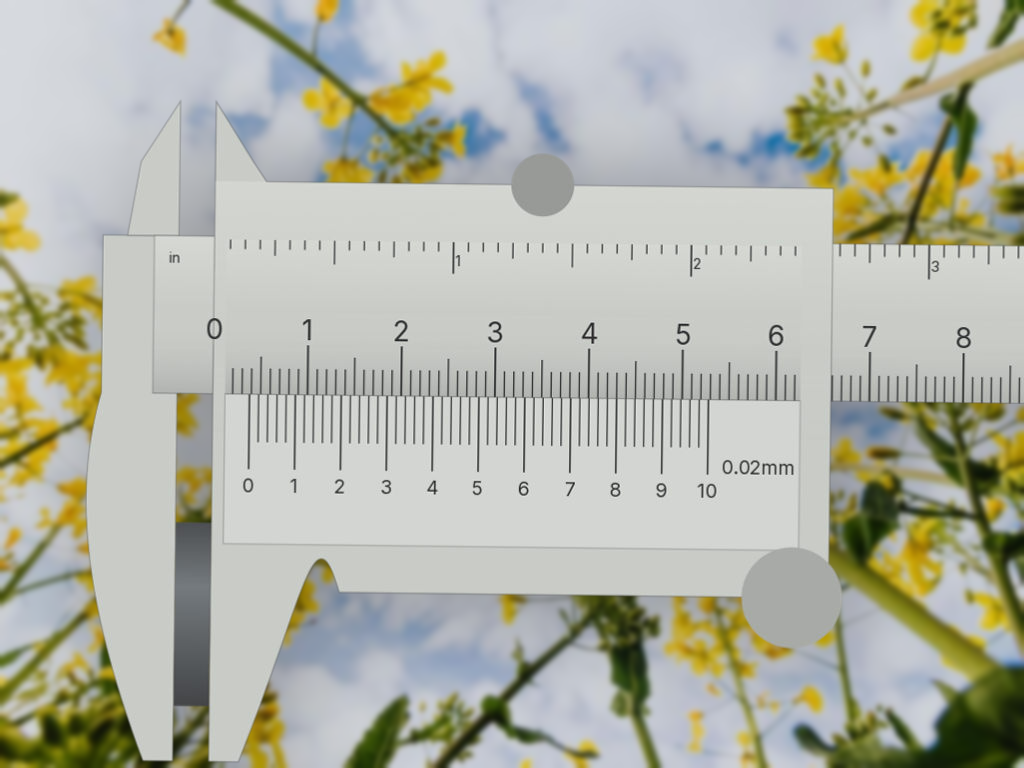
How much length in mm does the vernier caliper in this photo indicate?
3.8 mm
